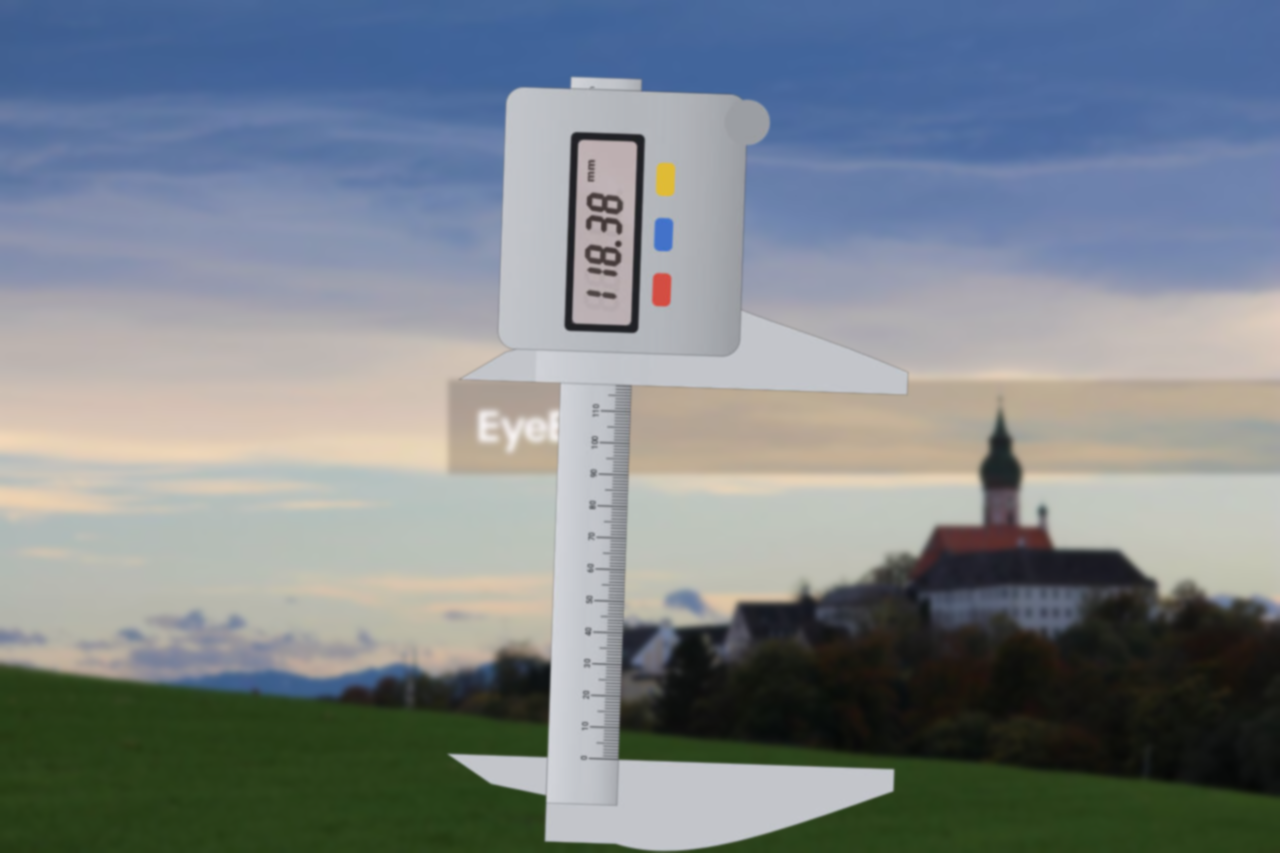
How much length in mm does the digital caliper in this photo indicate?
118.38 mm
